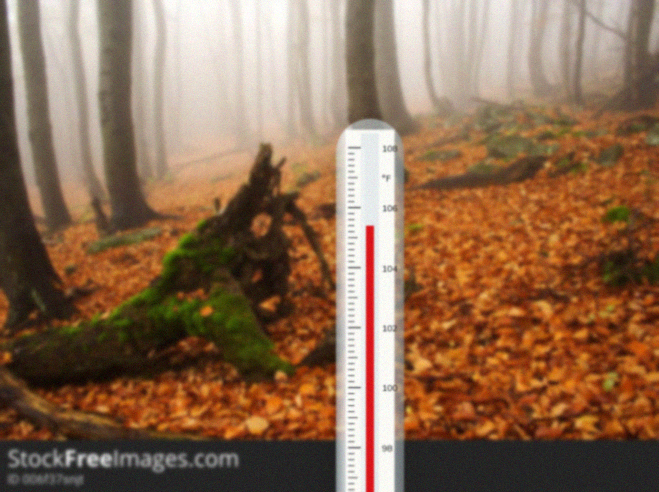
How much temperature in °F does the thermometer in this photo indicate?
105.4 °F
